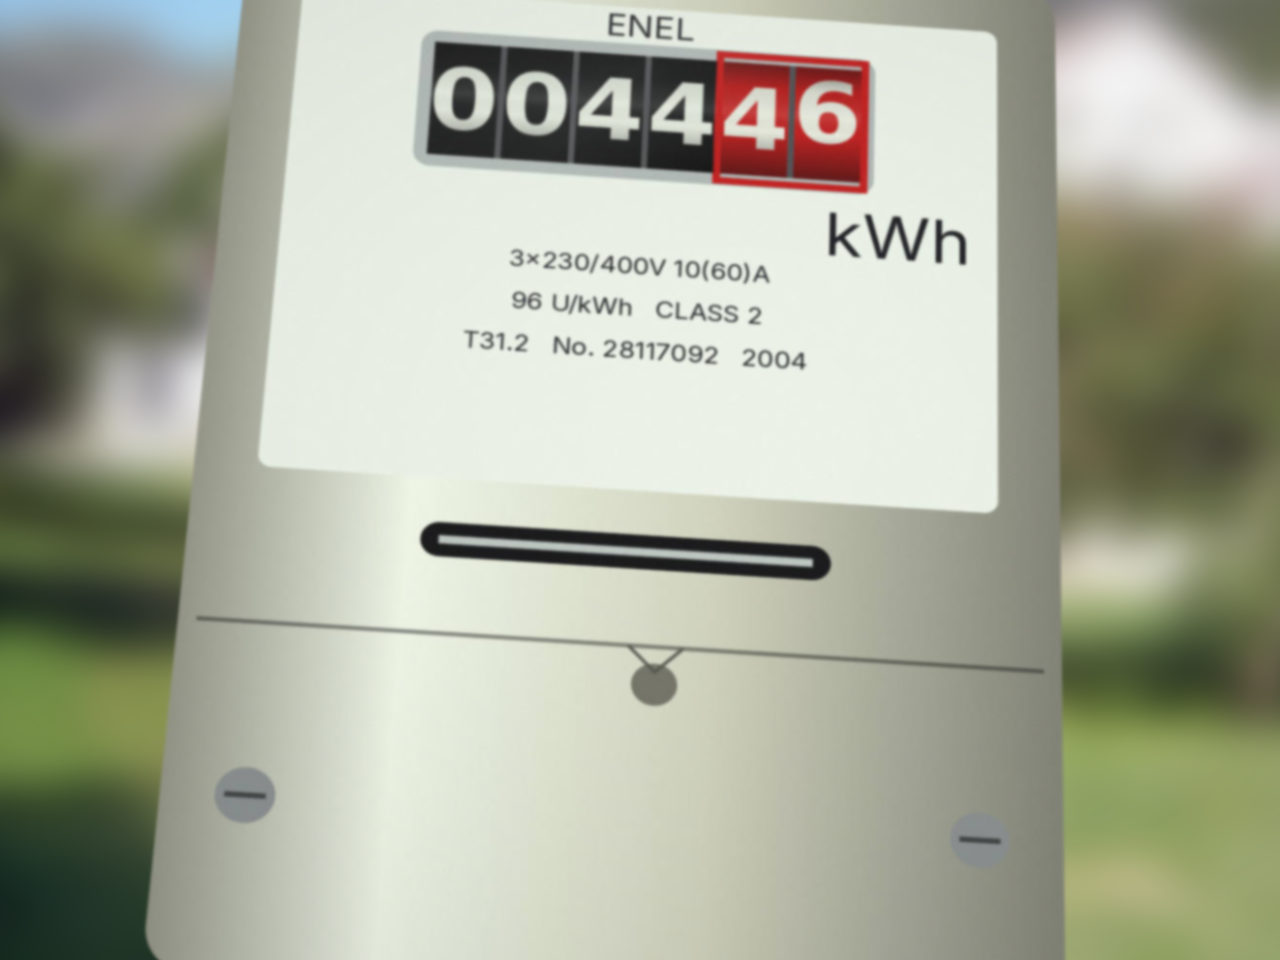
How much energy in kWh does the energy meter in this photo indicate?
44.46 kWh
